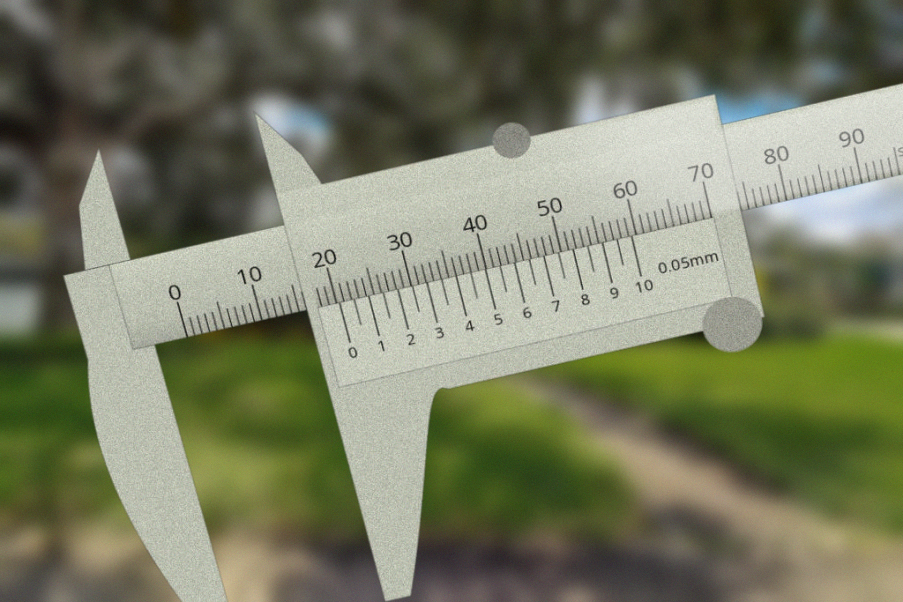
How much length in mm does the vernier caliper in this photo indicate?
20.4 mm
